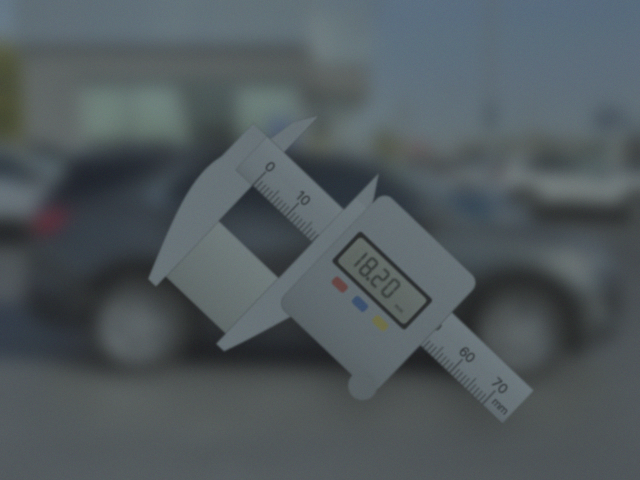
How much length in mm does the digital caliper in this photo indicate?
18.20 mm
